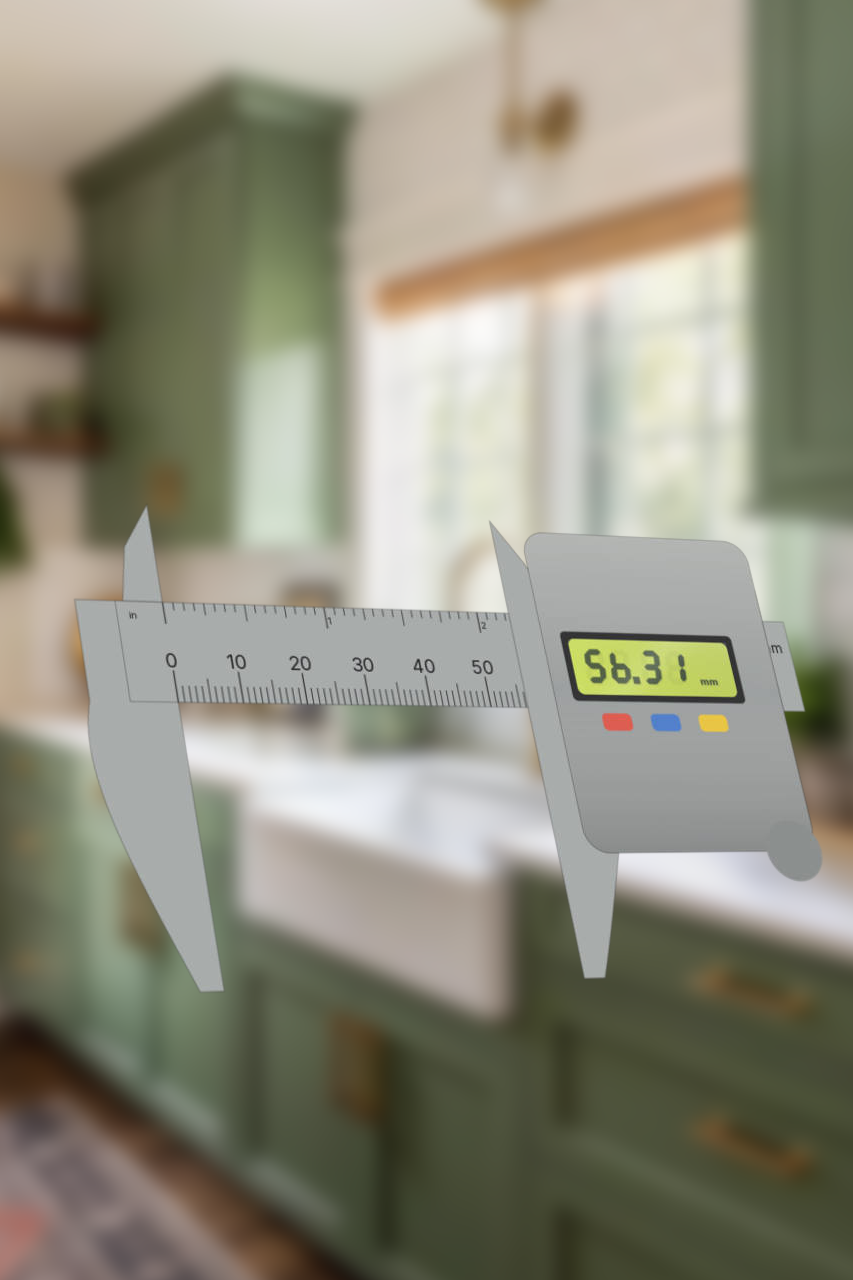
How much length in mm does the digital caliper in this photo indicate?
56.31 mm
